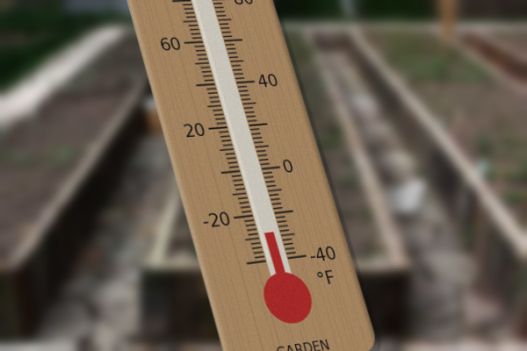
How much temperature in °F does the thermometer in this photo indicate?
-28 °F
